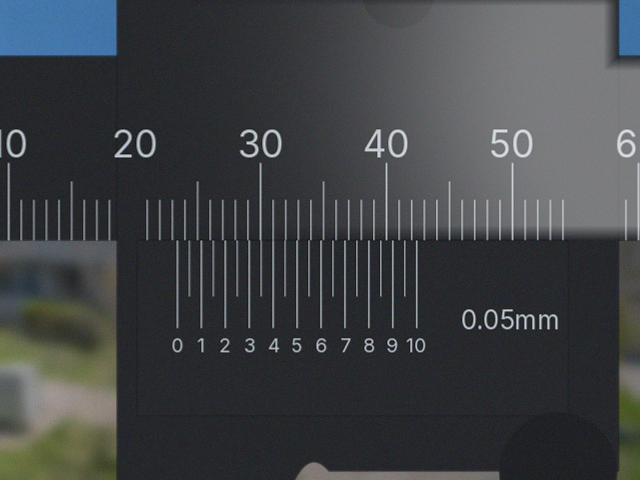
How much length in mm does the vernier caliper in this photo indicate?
23.4 mm
